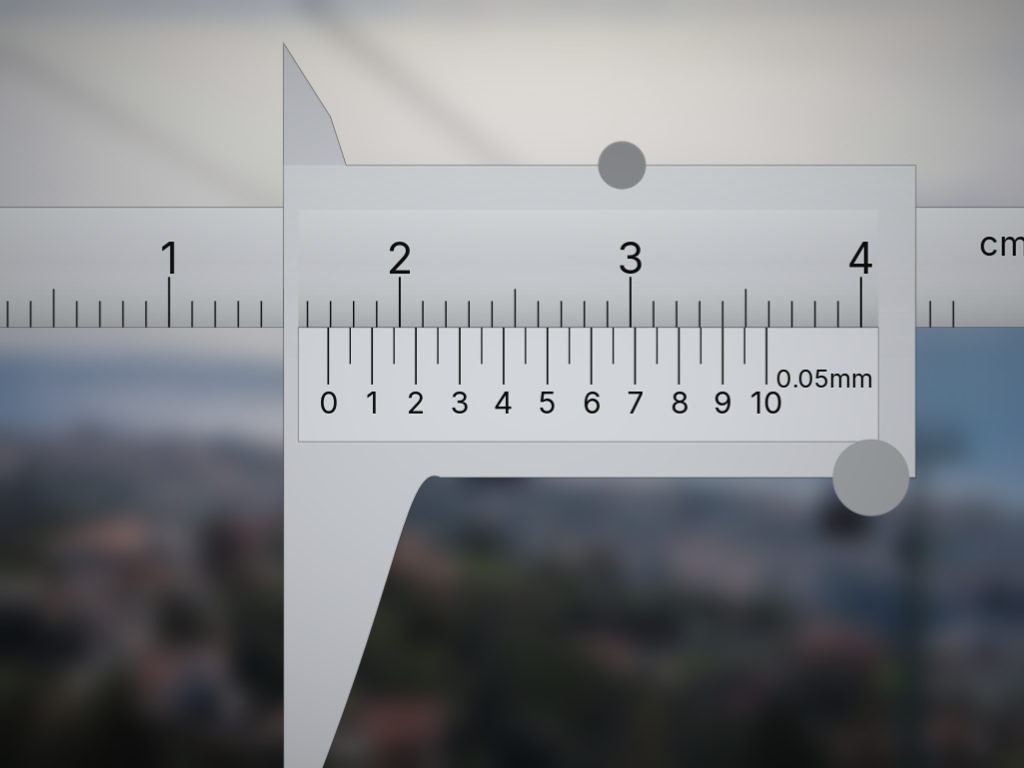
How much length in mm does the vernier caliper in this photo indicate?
16.9 mm
